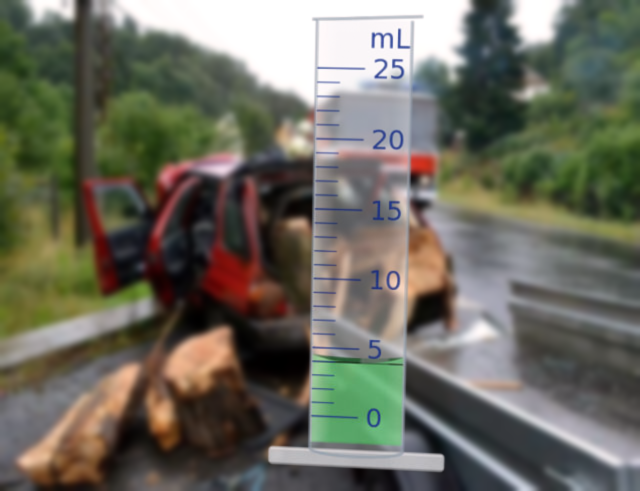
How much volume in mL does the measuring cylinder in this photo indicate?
4 mL
